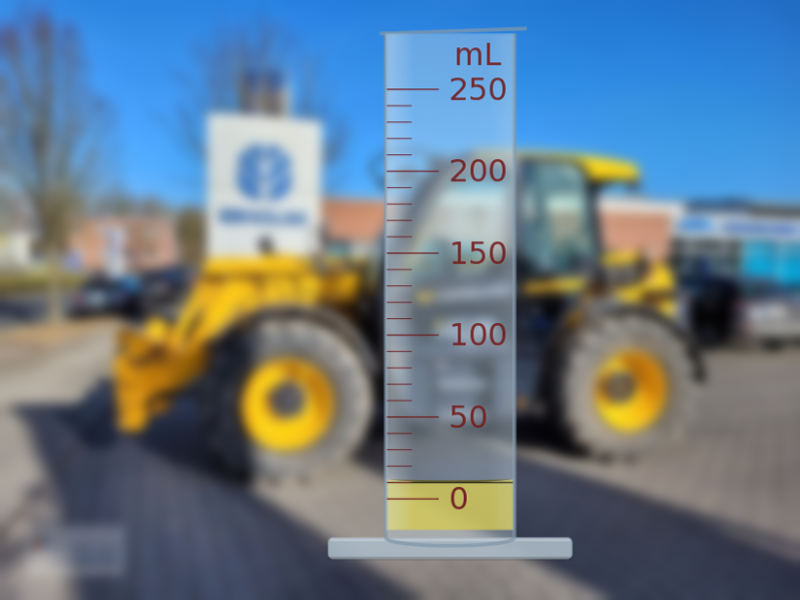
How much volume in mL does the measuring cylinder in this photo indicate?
10 mL
